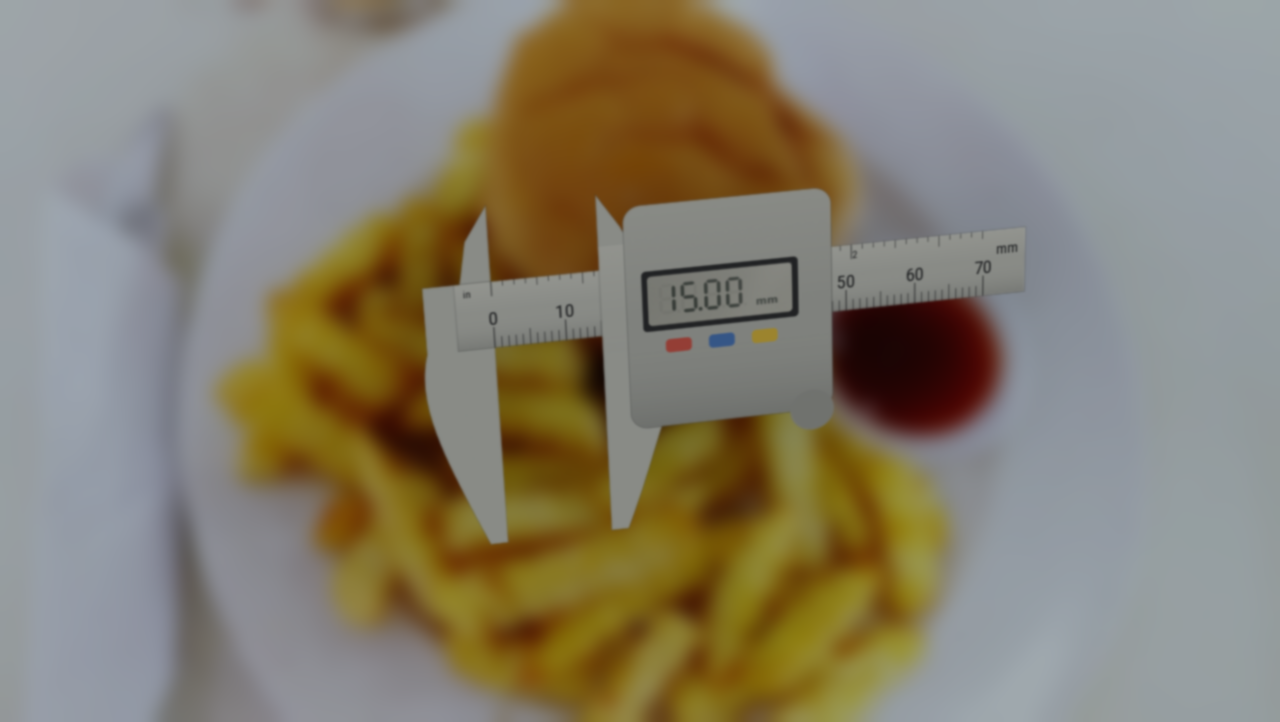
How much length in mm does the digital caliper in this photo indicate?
15.00 mm
